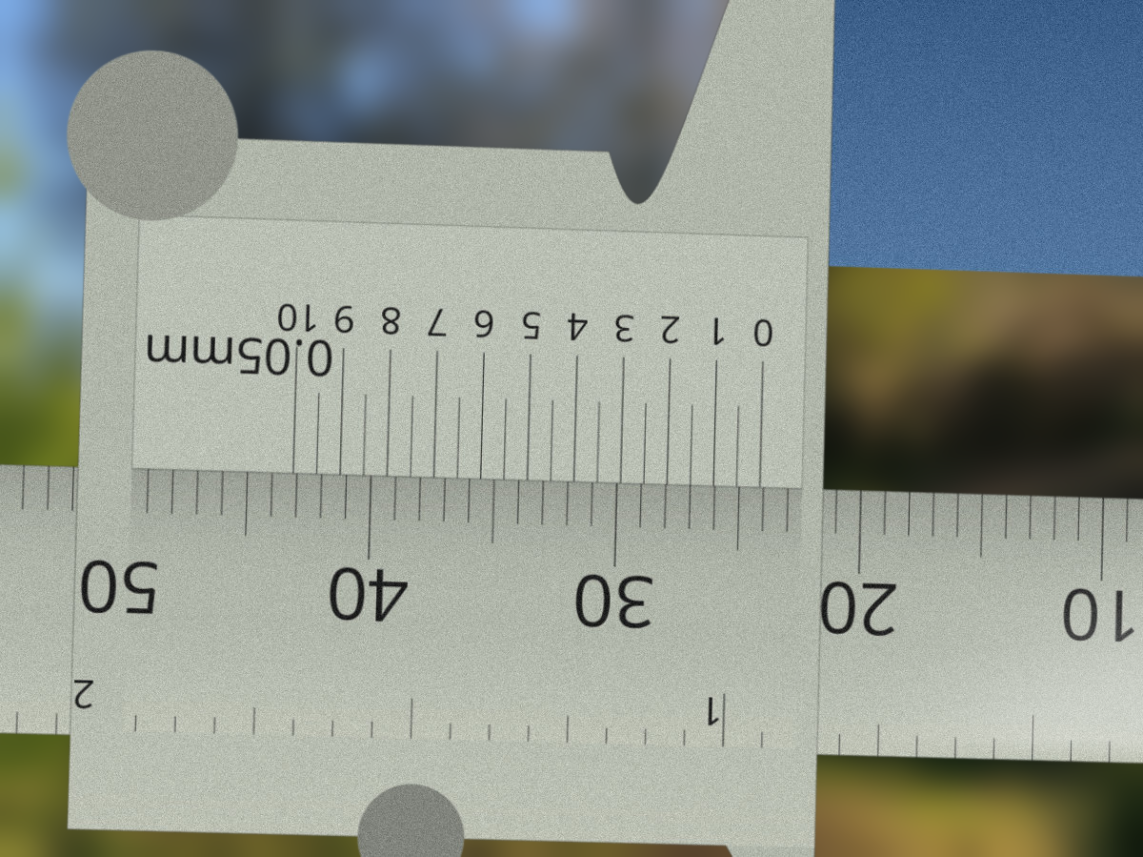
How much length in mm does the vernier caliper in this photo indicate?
24.15 mm
